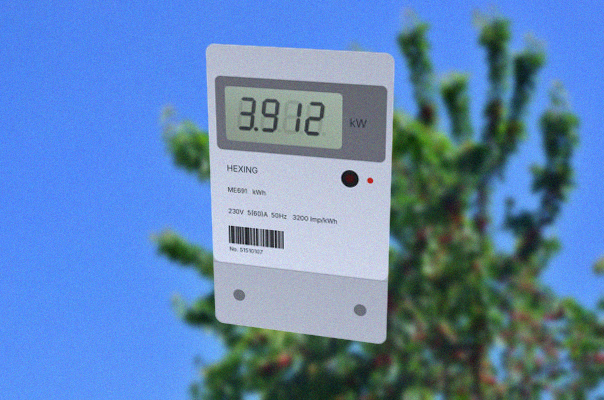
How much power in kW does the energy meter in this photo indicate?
3.912 kW
